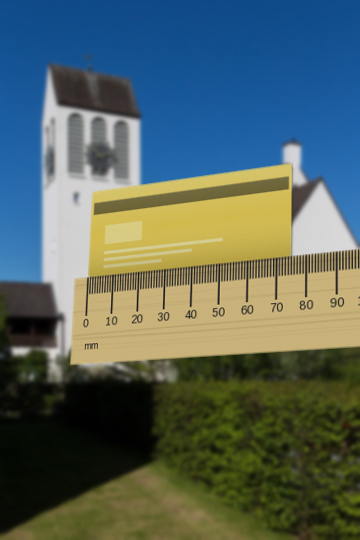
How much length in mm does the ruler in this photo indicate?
75 mm
